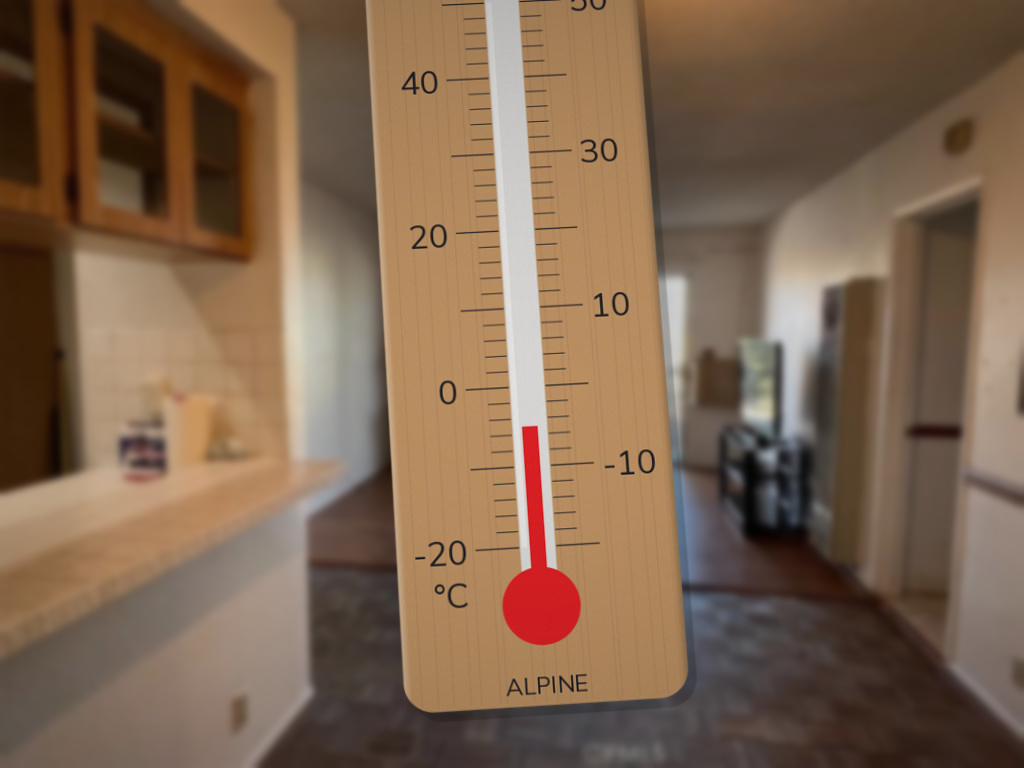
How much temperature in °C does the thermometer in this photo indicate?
-5 °C
